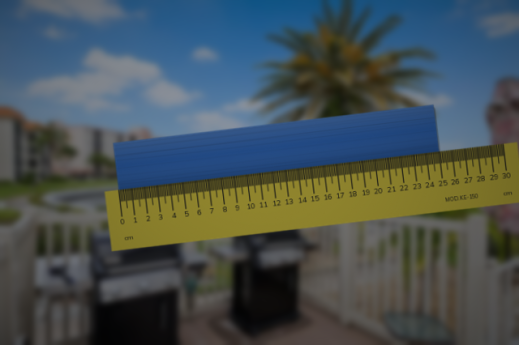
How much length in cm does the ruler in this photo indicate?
25 cm
